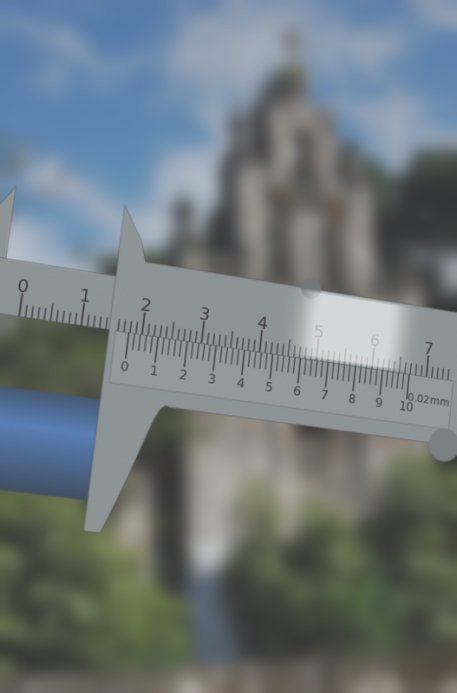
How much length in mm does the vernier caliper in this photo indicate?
17.8 mm
